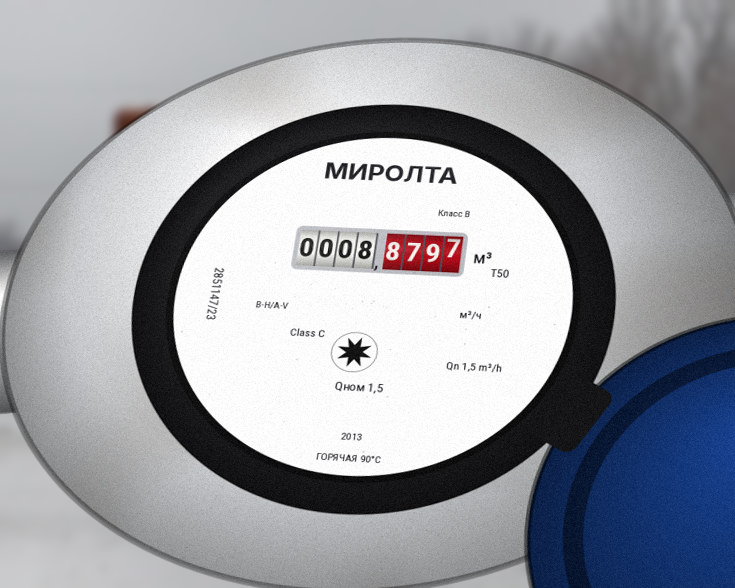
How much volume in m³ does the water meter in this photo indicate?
8.8797 m³
